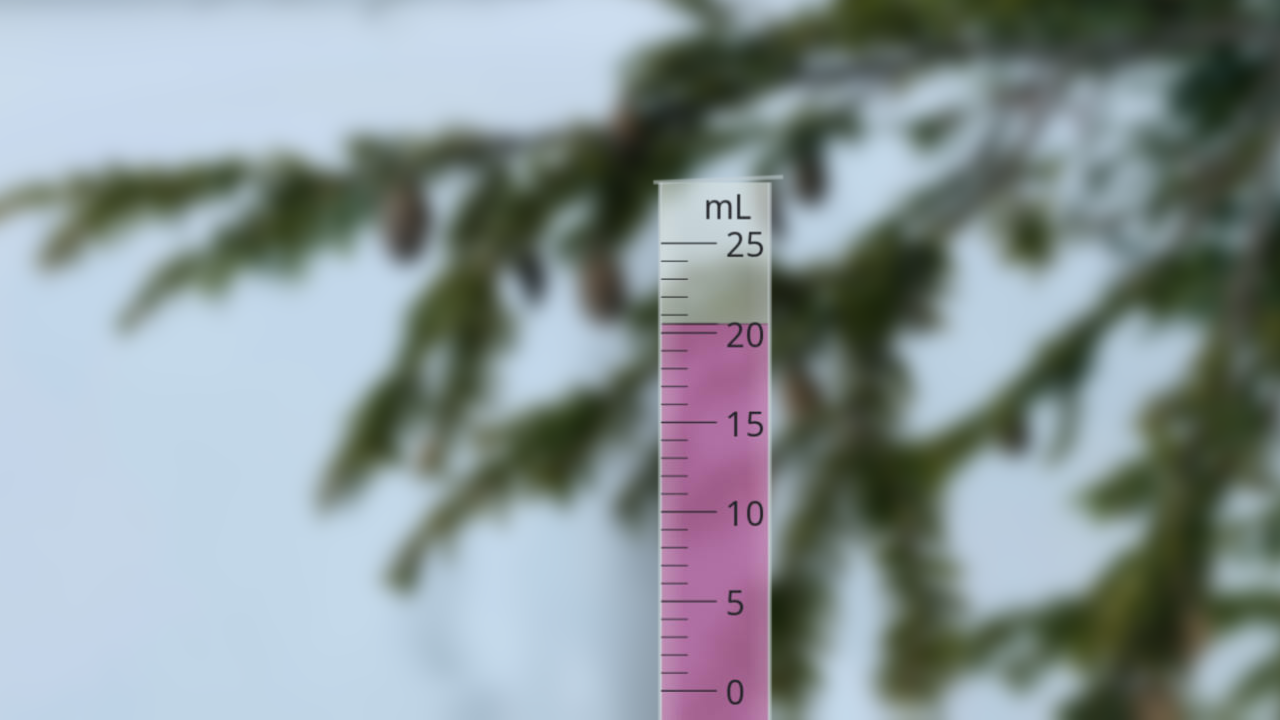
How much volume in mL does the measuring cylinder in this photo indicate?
20.5 mL
